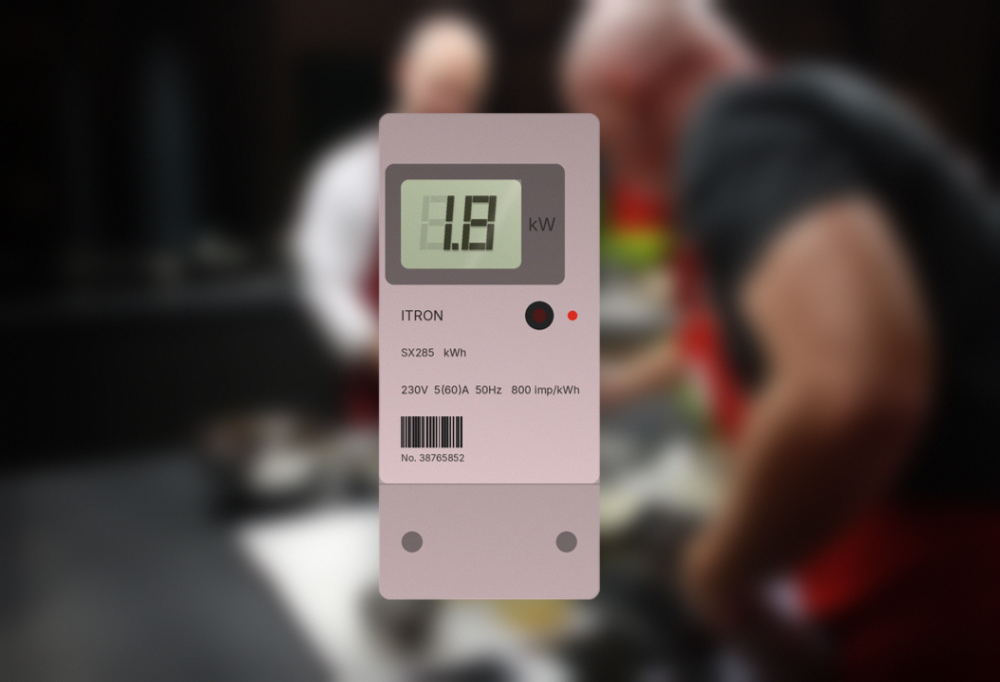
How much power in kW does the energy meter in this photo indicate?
1.8 kW
